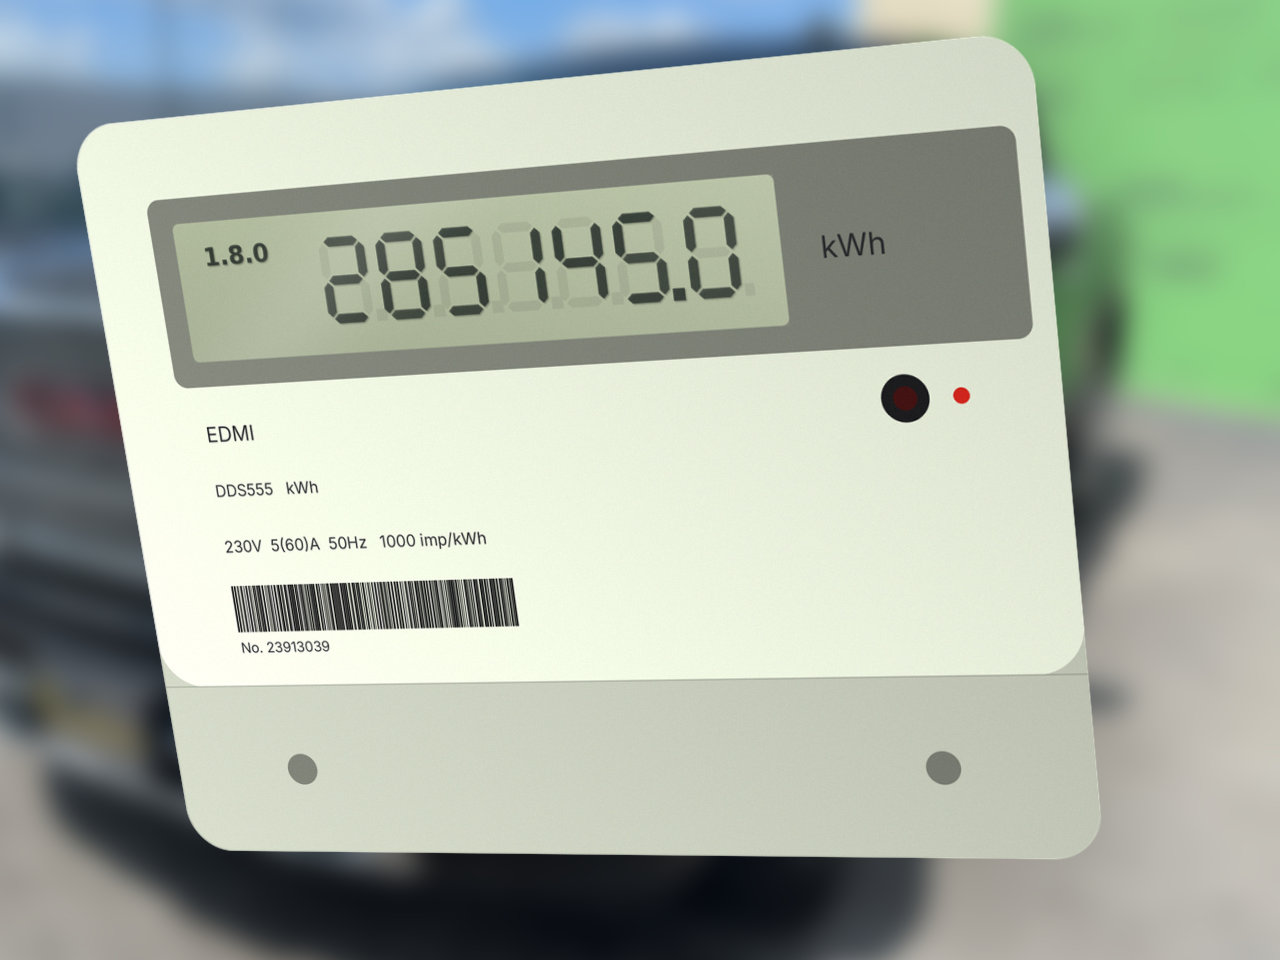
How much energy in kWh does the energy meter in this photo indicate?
285145.0 kWh
